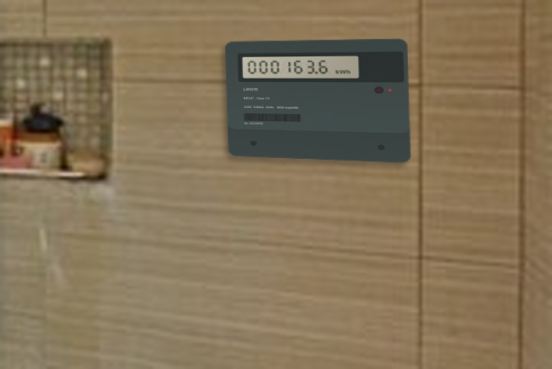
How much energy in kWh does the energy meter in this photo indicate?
163.6 kWh
